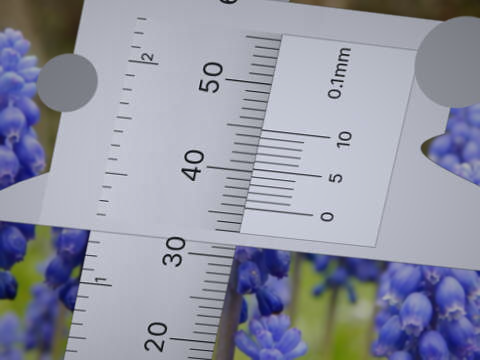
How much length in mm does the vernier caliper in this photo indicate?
35.8 mm
